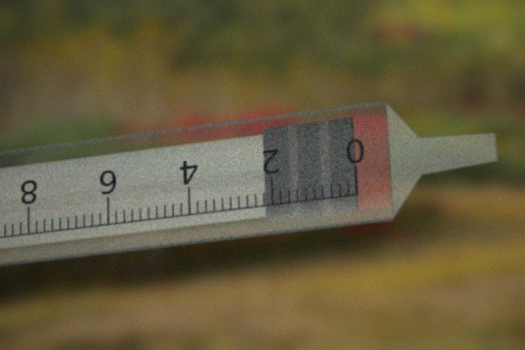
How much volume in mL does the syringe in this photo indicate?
0 mL
